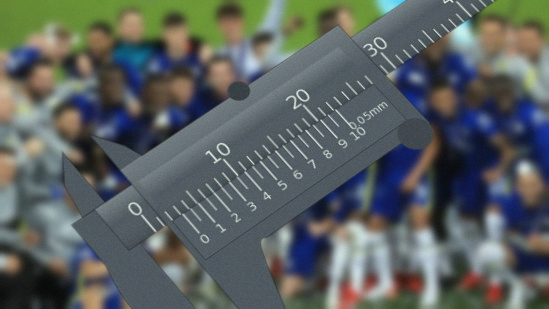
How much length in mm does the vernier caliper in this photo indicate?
3.2 mm
